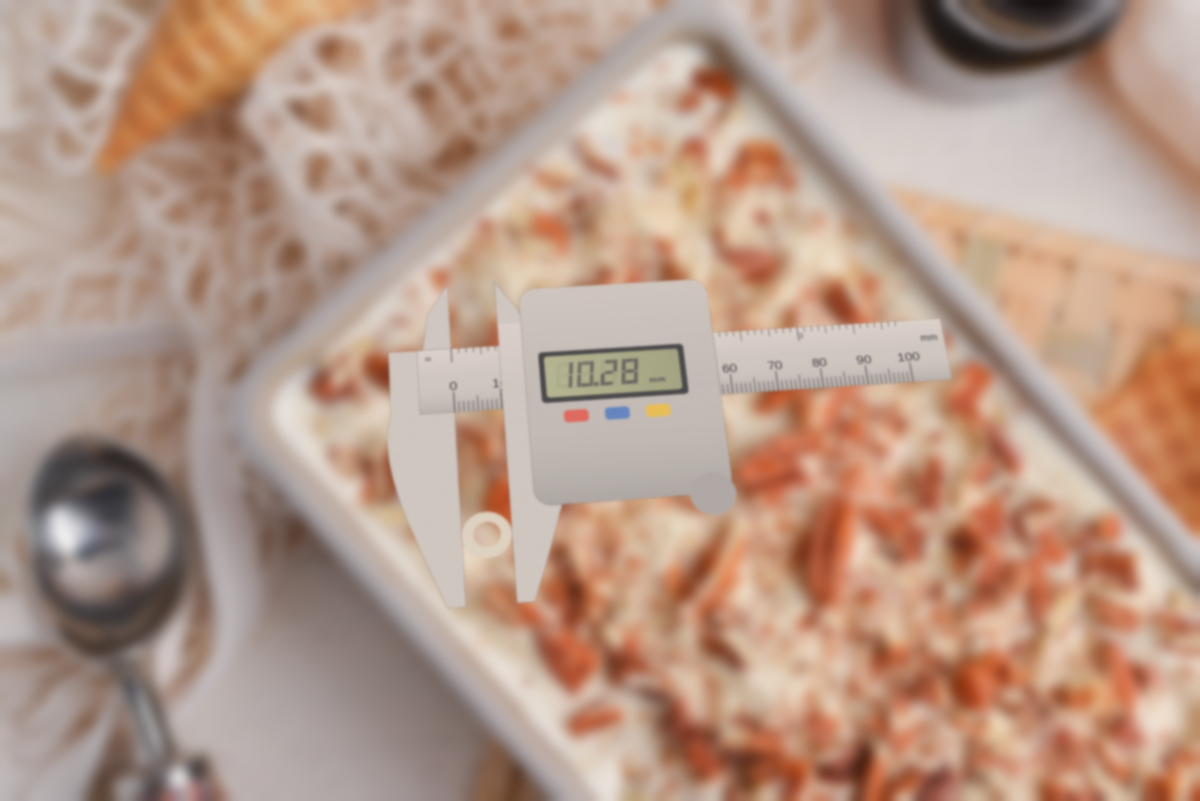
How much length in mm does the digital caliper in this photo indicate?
10.28 mm
